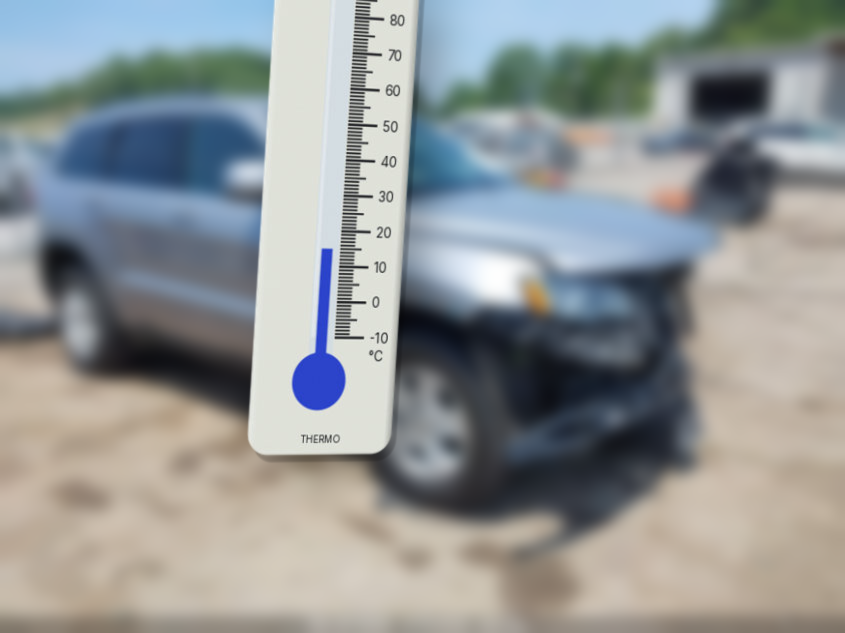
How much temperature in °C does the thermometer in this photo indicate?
15 °C
